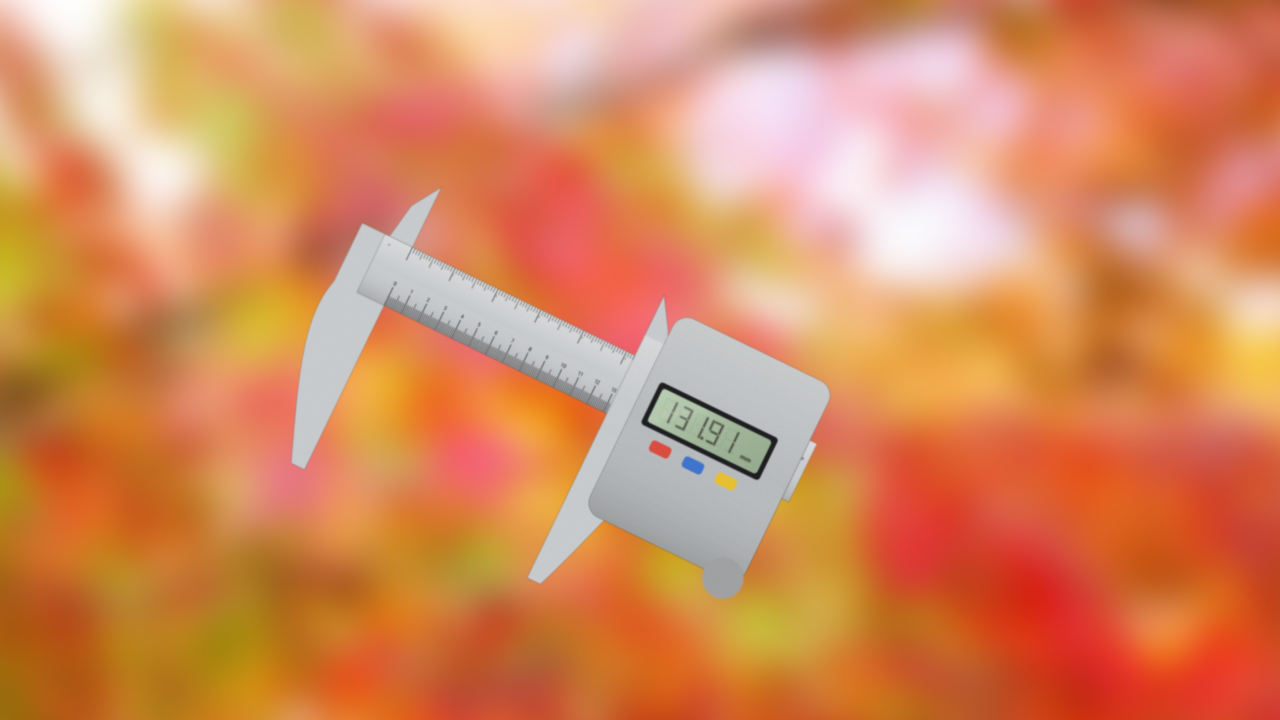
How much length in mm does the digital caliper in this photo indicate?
131.91 mm
